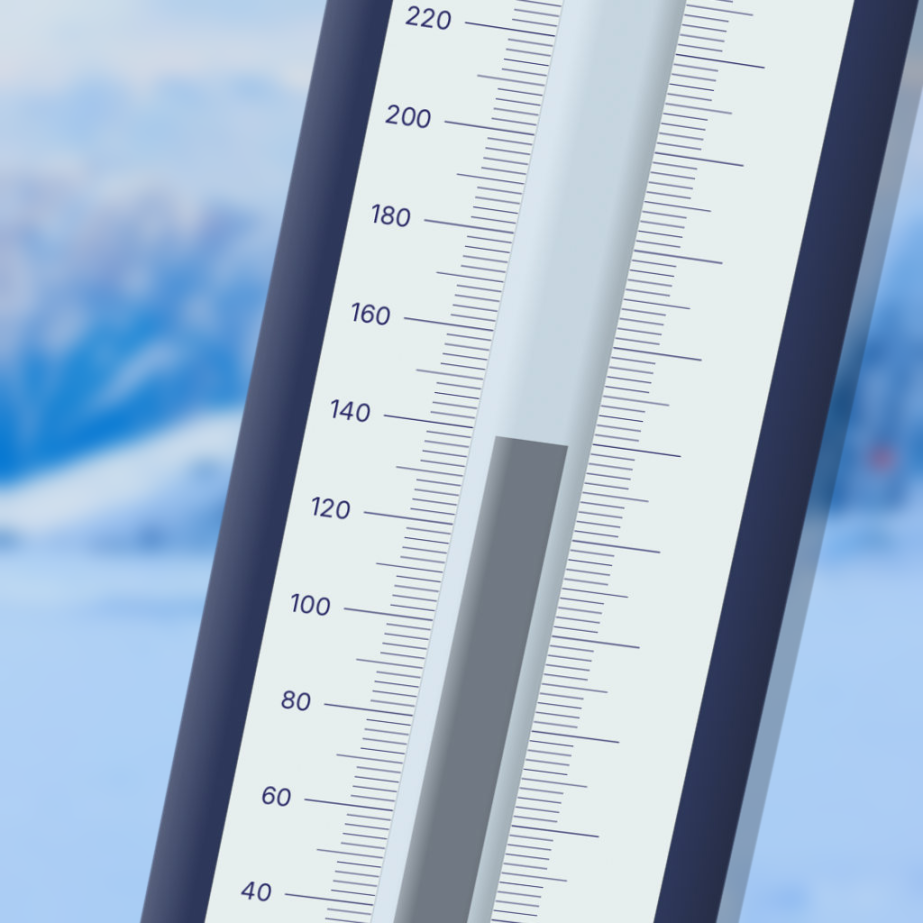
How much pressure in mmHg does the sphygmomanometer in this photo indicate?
139 mmHg
